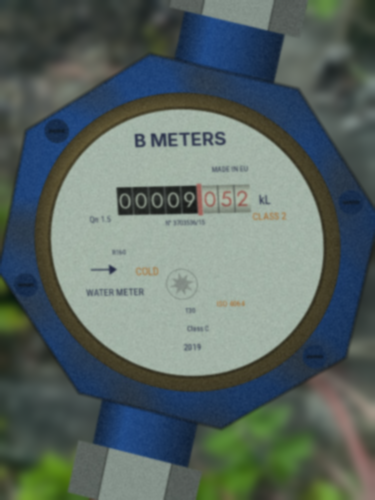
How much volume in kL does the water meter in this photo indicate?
9.052 kL
